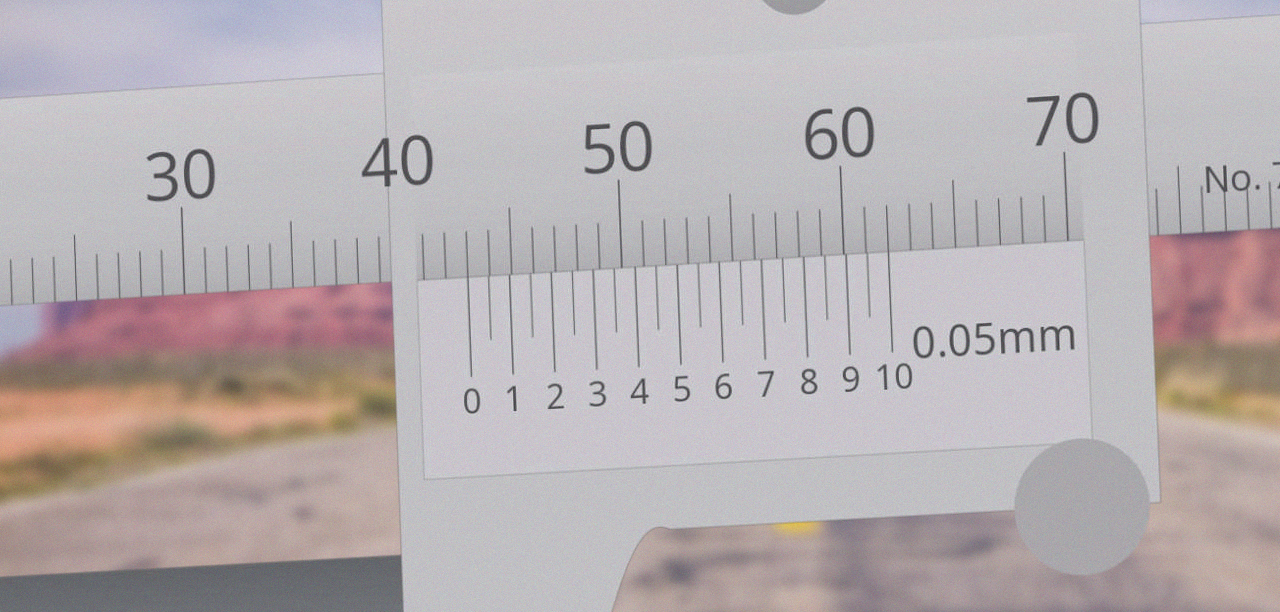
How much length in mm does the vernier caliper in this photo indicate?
43.0 mm
